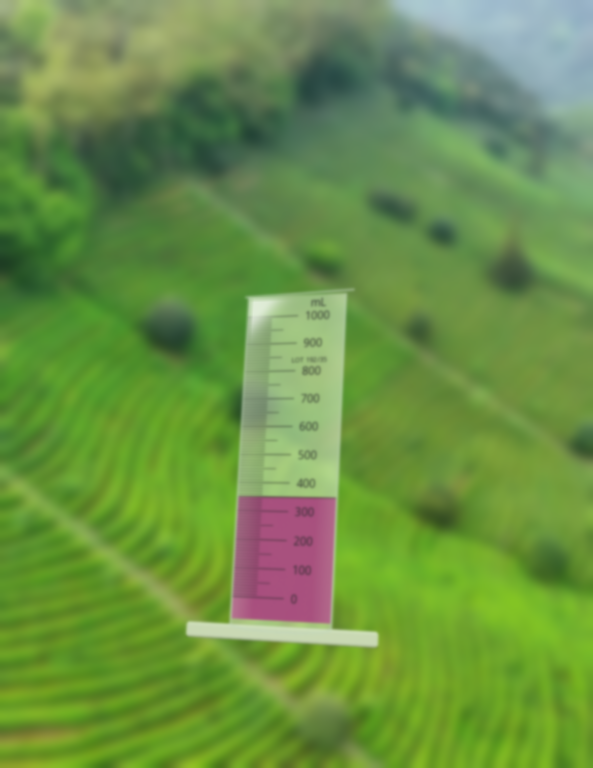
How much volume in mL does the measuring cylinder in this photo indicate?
350 mL
